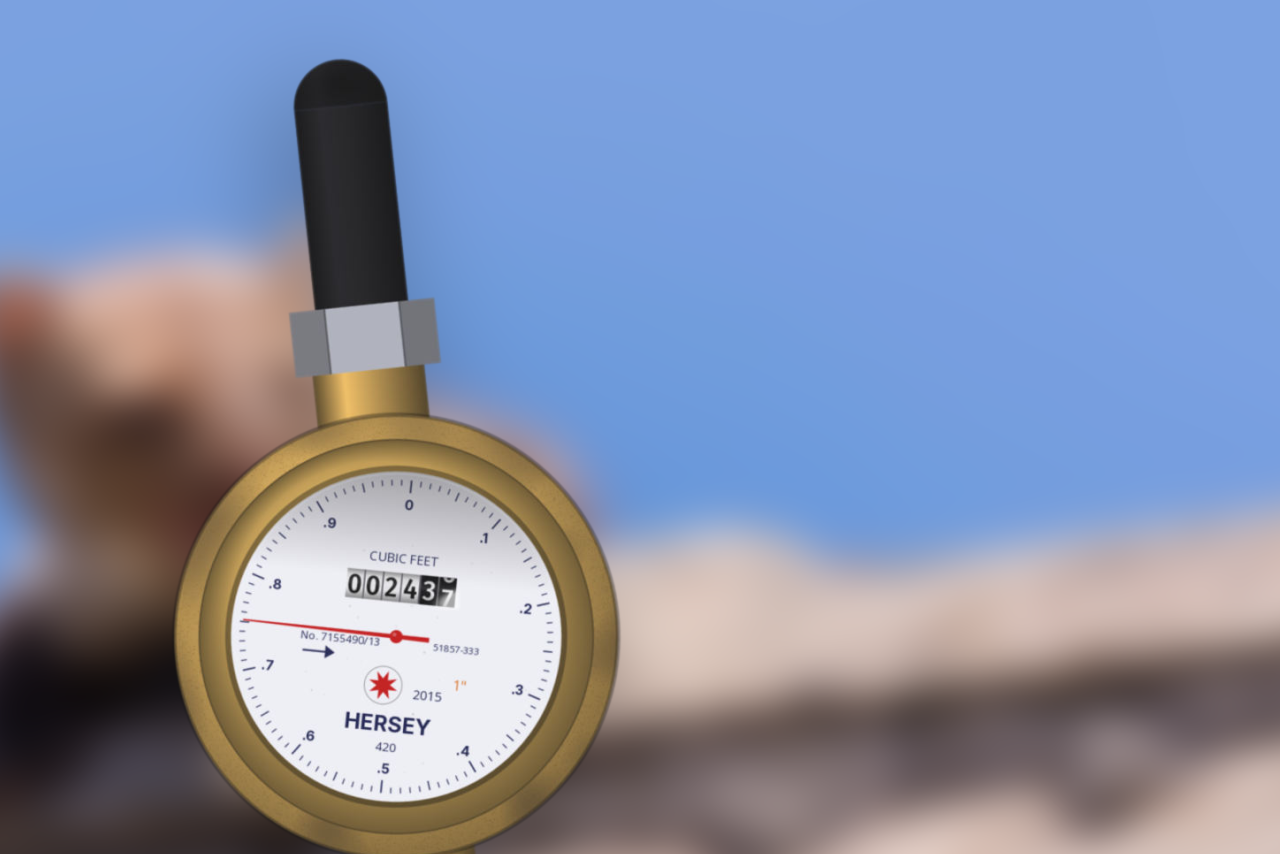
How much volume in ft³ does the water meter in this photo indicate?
2436.75 ft³
